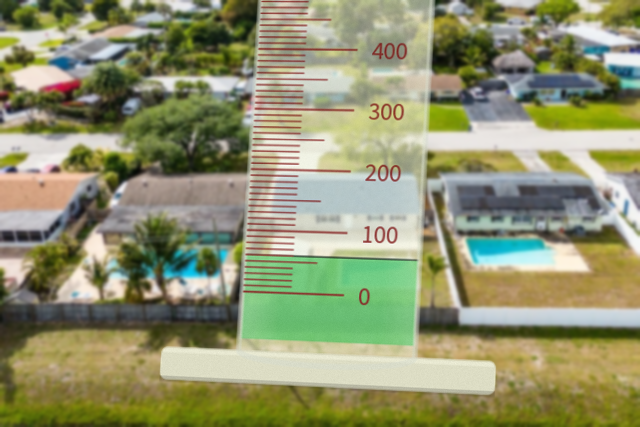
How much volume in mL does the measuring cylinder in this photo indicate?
60 mL
